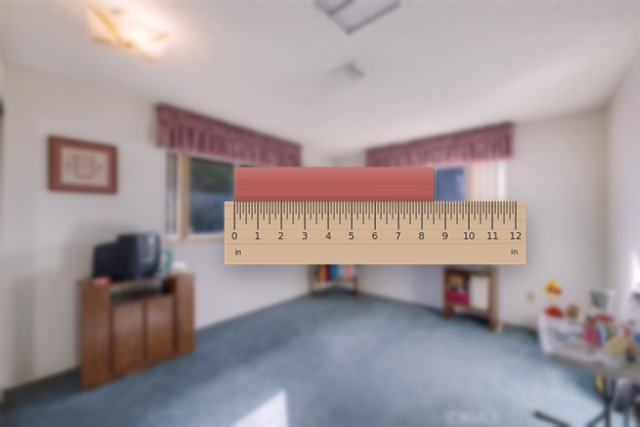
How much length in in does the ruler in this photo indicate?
8.5 in
